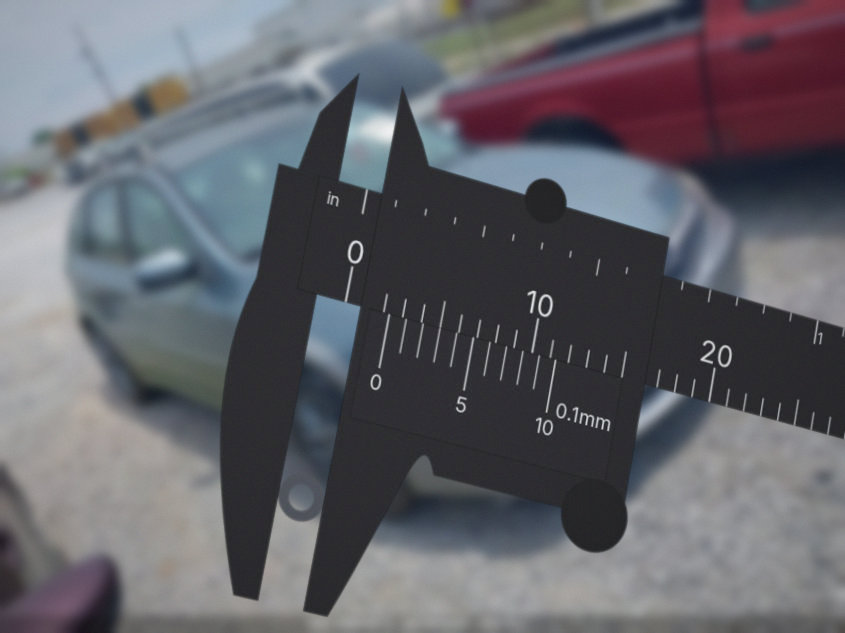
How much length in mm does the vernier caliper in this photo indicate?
2.3 mm
